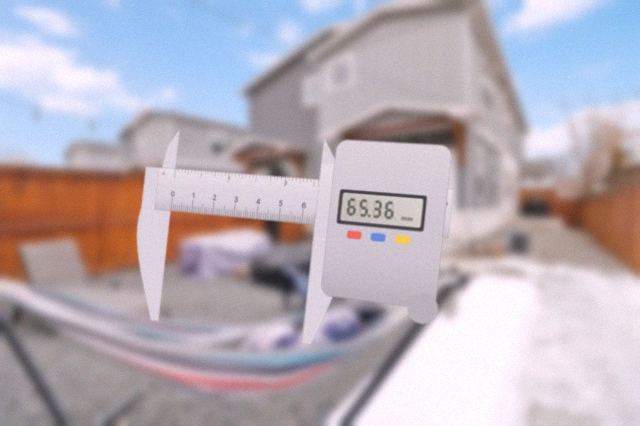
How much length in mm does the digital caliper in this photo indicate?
65.36 mm
